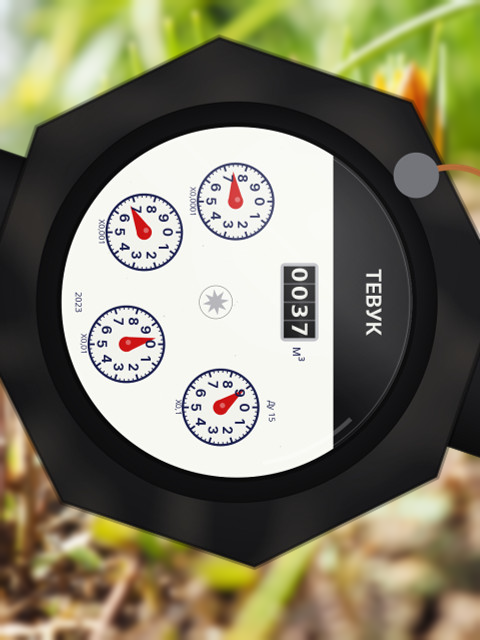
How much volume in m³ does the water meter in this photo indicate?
37.8967 m³
